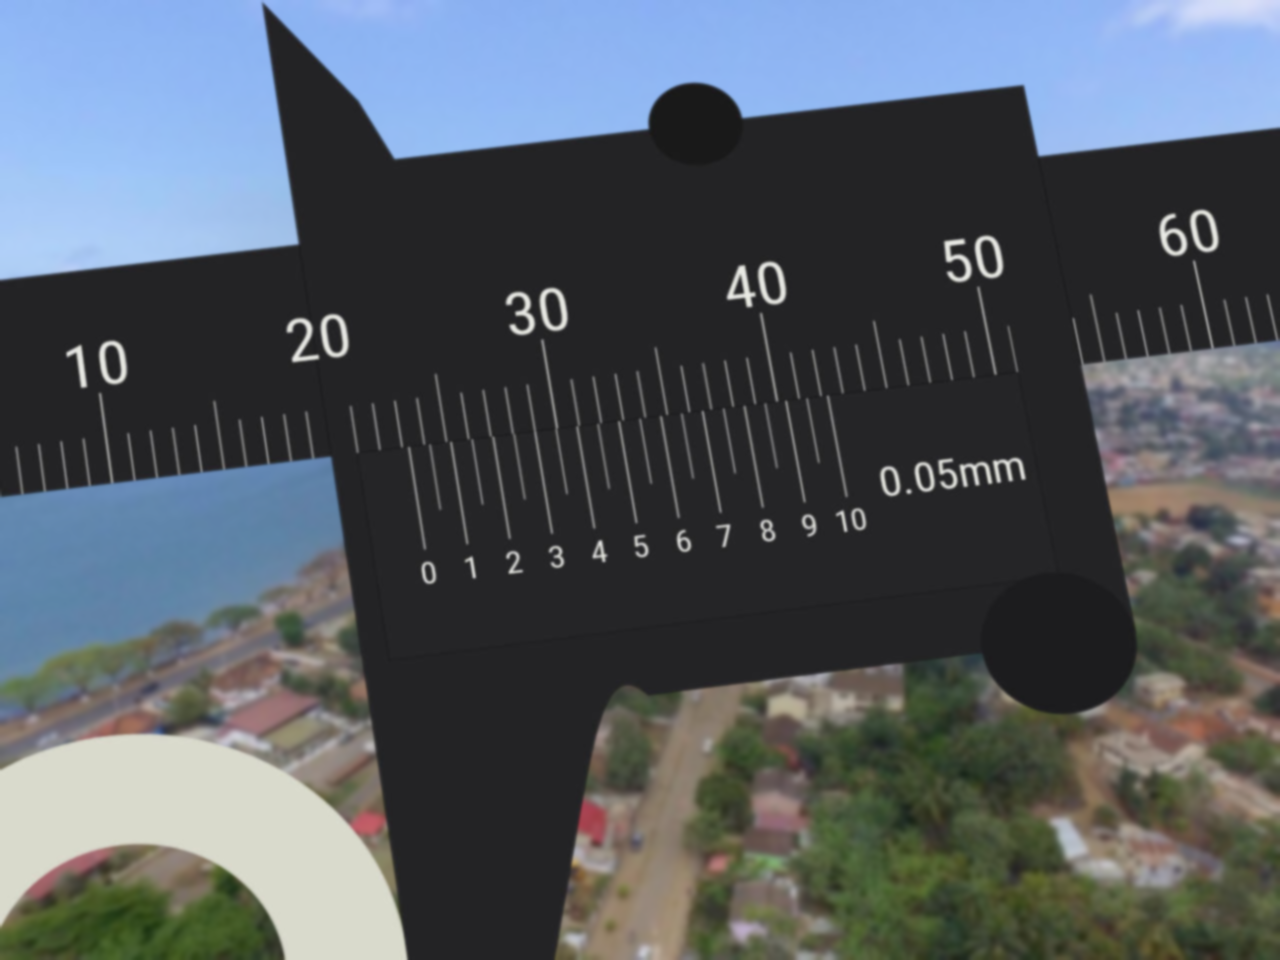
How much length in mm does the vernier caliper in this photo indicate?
23.3 mm
